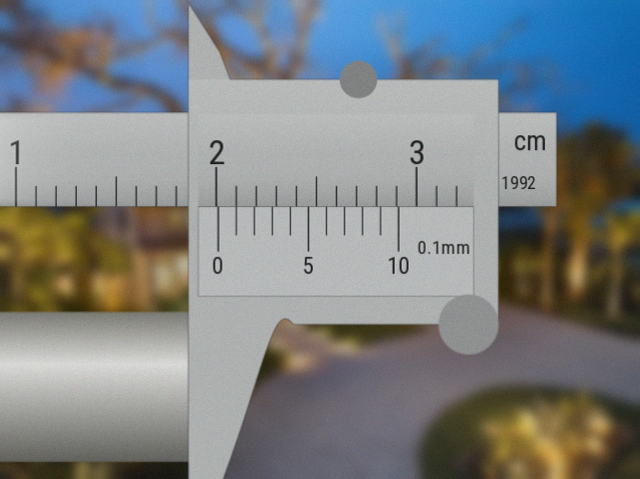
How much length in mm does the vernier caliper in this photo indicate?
20.1 mm
